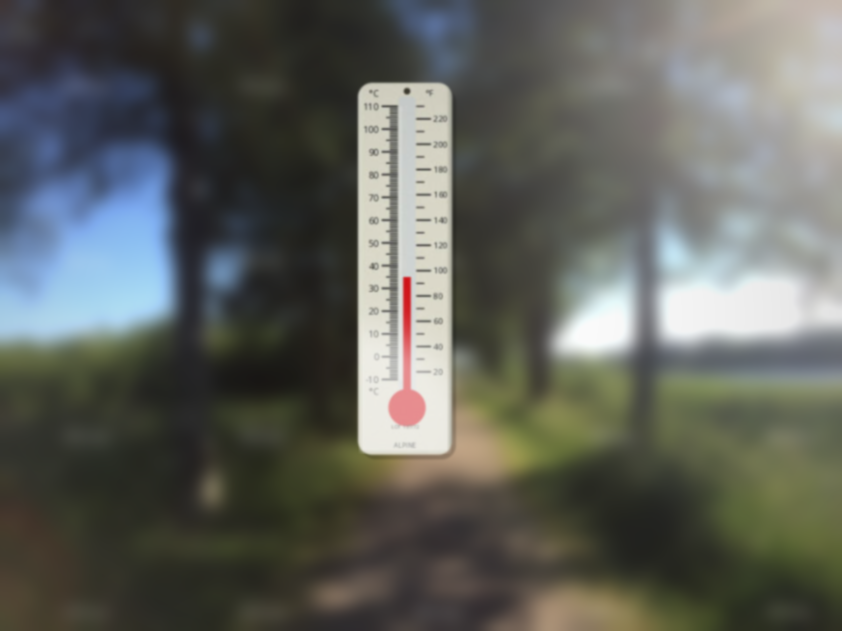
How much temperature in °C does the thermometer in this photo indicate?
35 °C
